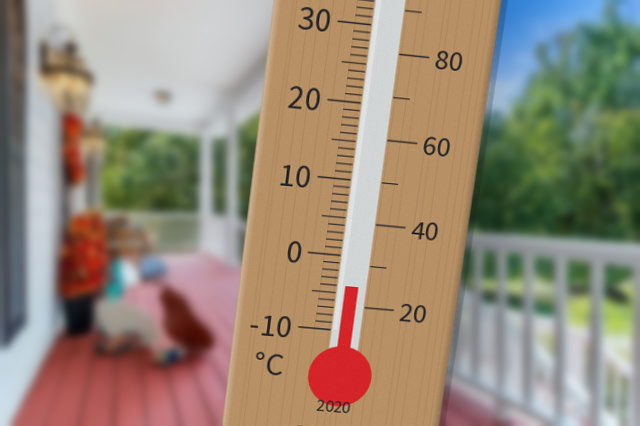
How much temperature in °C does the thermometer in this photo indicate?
-4 °C
